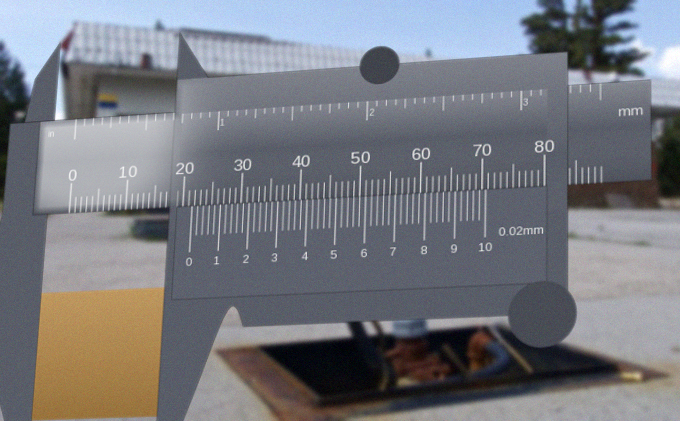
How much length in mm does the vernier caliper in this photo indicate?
21.6 mm
